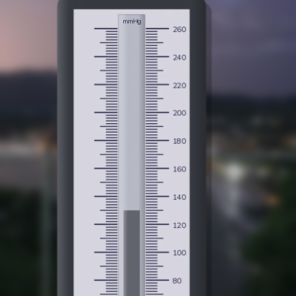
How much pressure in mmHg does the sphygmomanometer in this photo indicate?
130 mmHg
